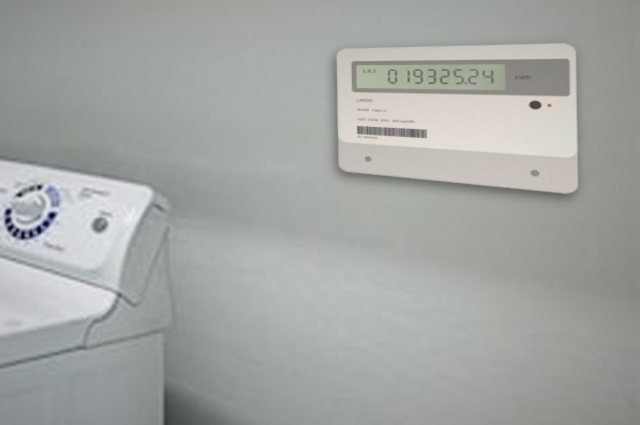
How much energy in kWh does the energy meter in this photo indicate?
19325.24 kWh
